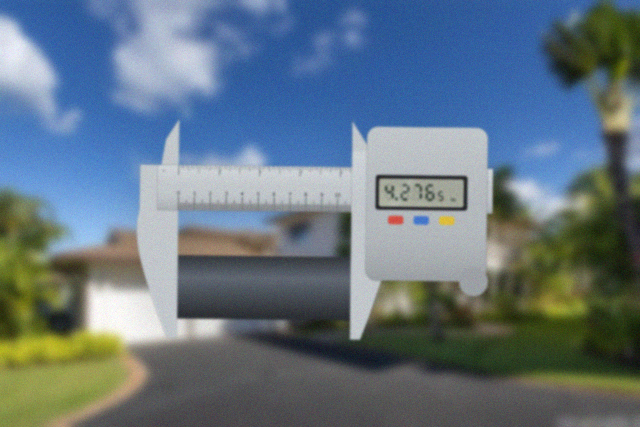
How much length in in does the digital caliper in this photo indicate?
4.2765 in
